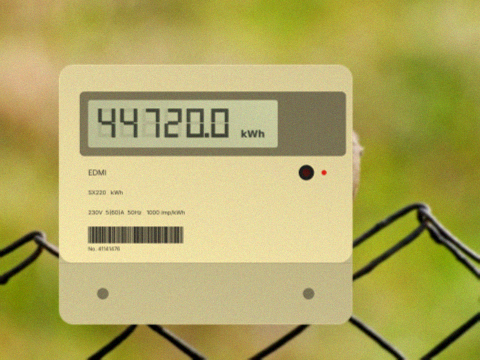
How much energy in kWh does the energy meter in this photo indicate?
44720.0 kWh
